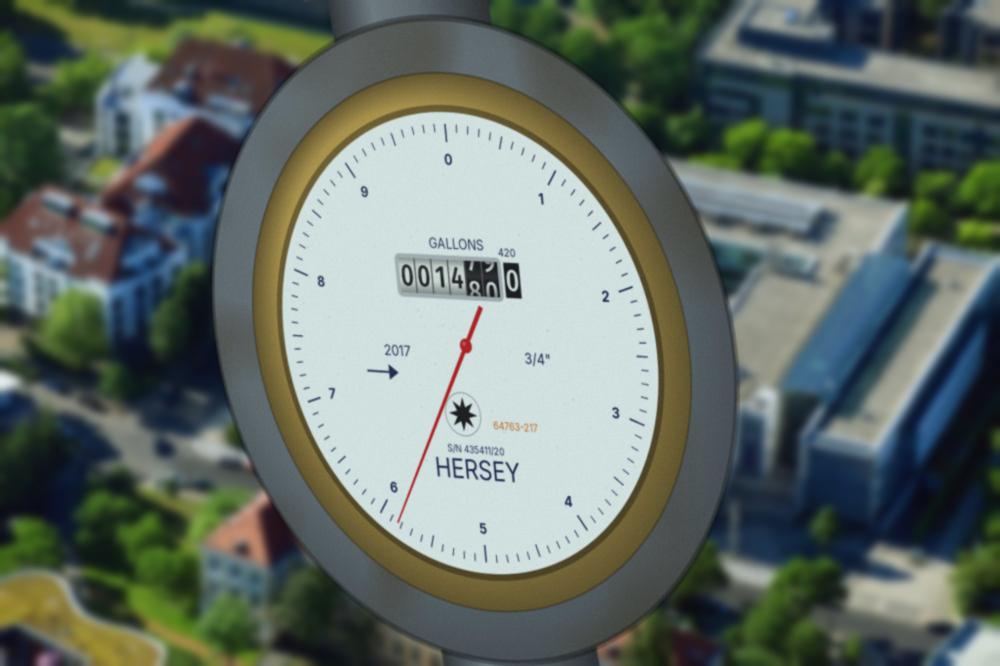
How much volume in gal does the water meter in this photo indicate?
14795.8 gal
